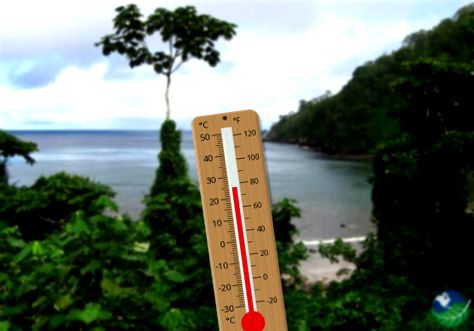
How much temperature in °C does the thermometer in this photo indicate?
25 °C
